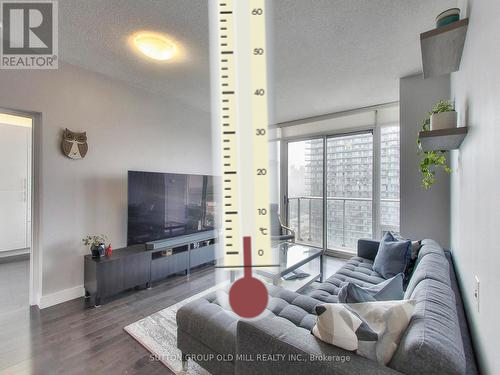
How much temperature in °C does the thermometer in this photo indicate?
4 °C
